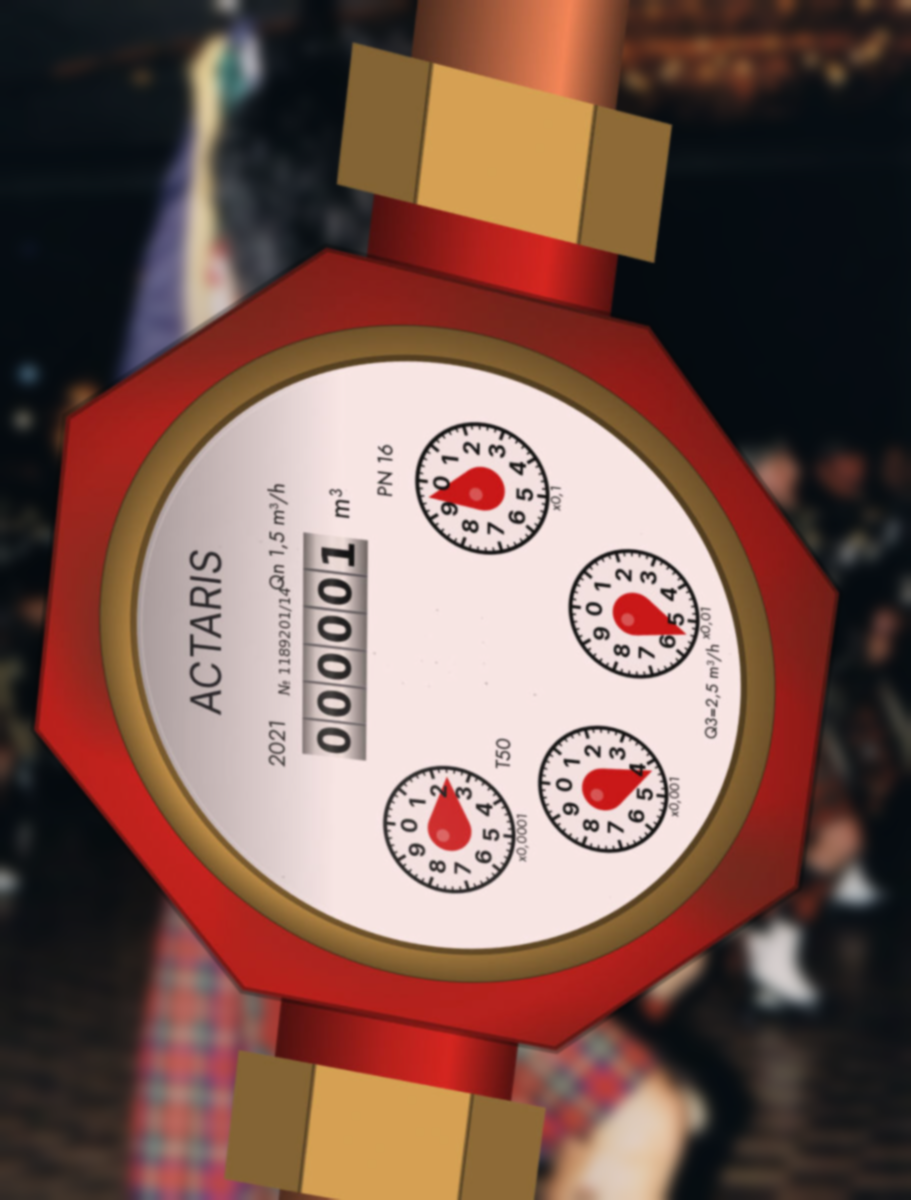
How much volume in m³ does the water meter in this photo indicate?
0.9542 m³
